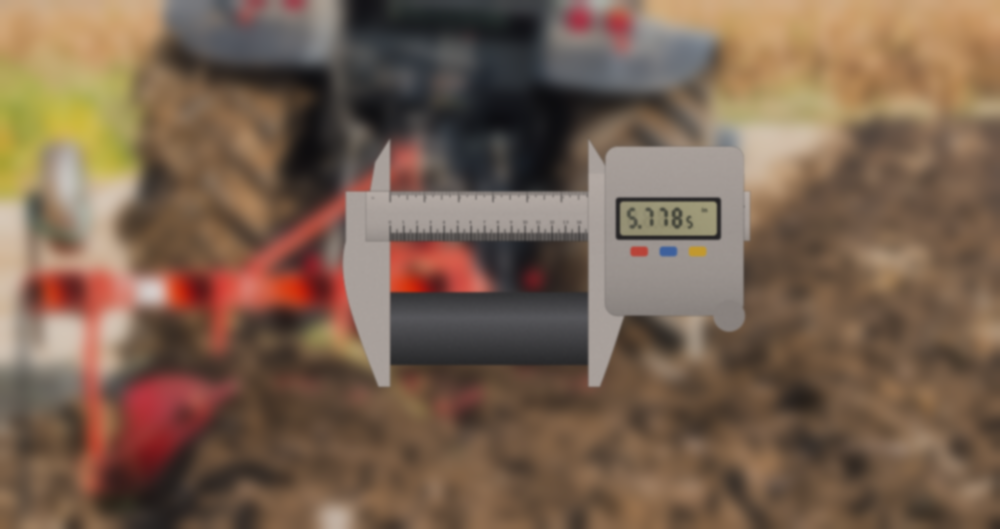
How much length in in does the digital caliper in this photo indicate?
5.7785 in
